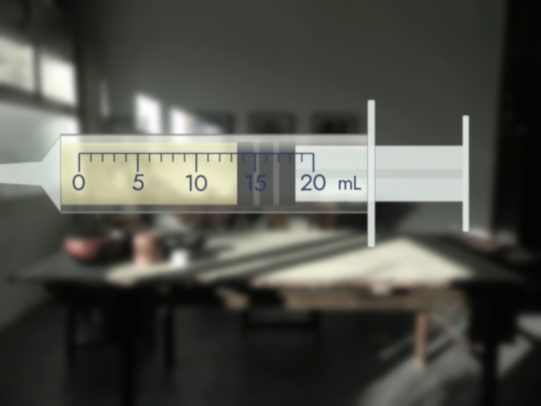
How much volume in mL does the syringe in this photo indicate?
13.5 mL
